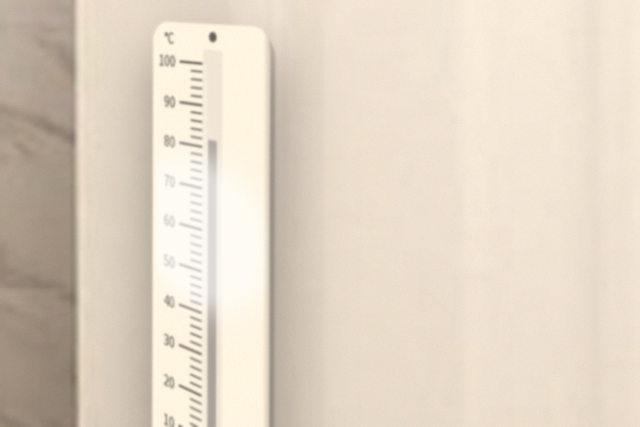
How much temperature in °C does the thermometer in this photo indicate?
82 °C
